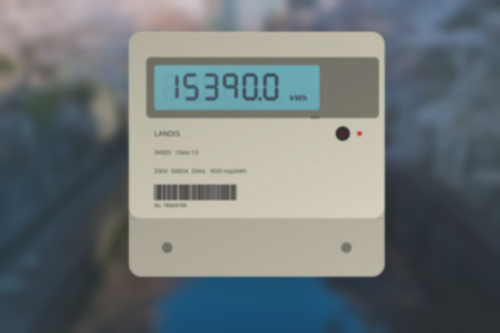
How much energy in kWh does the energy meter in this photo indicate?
15390.0 kWh
